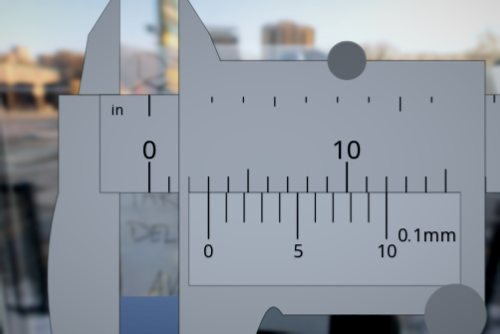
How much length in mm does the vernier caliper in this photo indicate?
3.0 mm
